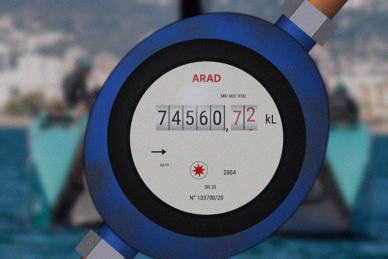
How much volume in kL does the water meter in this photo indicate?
74560.72 kL
